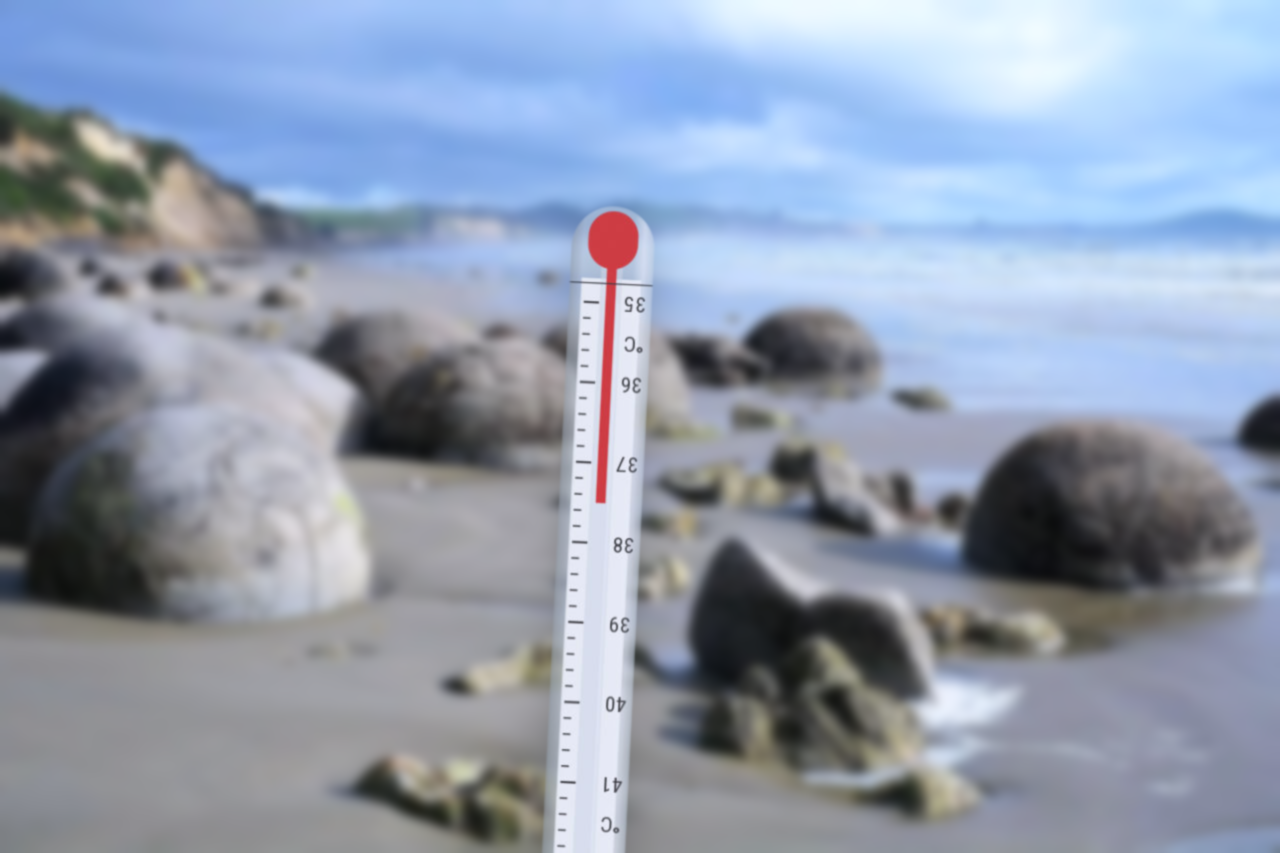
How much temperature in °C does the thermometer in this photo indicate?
37.5 °C
